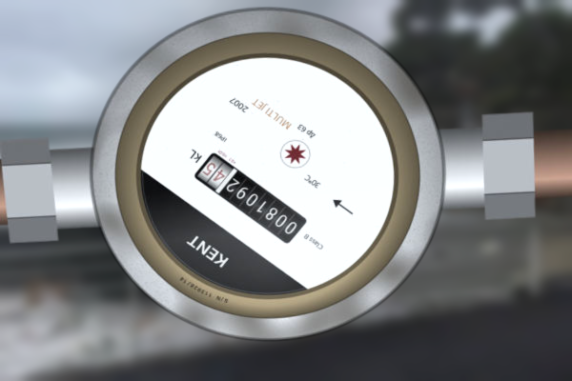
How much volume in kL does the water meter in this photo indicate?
81092.45 kL
